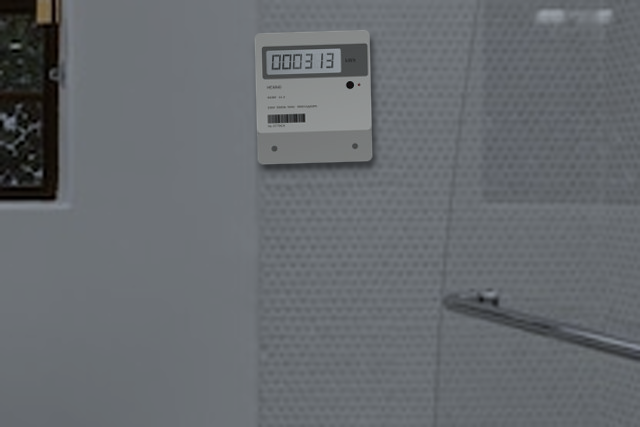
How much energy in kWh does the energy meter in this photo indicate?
313 kWh
